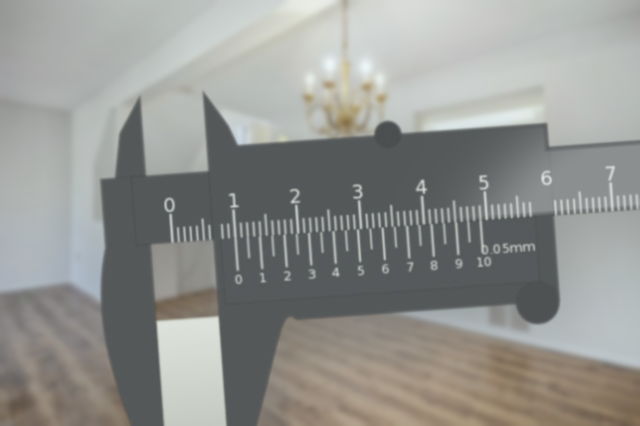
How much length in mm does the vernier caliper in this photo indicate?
10.0 mm
